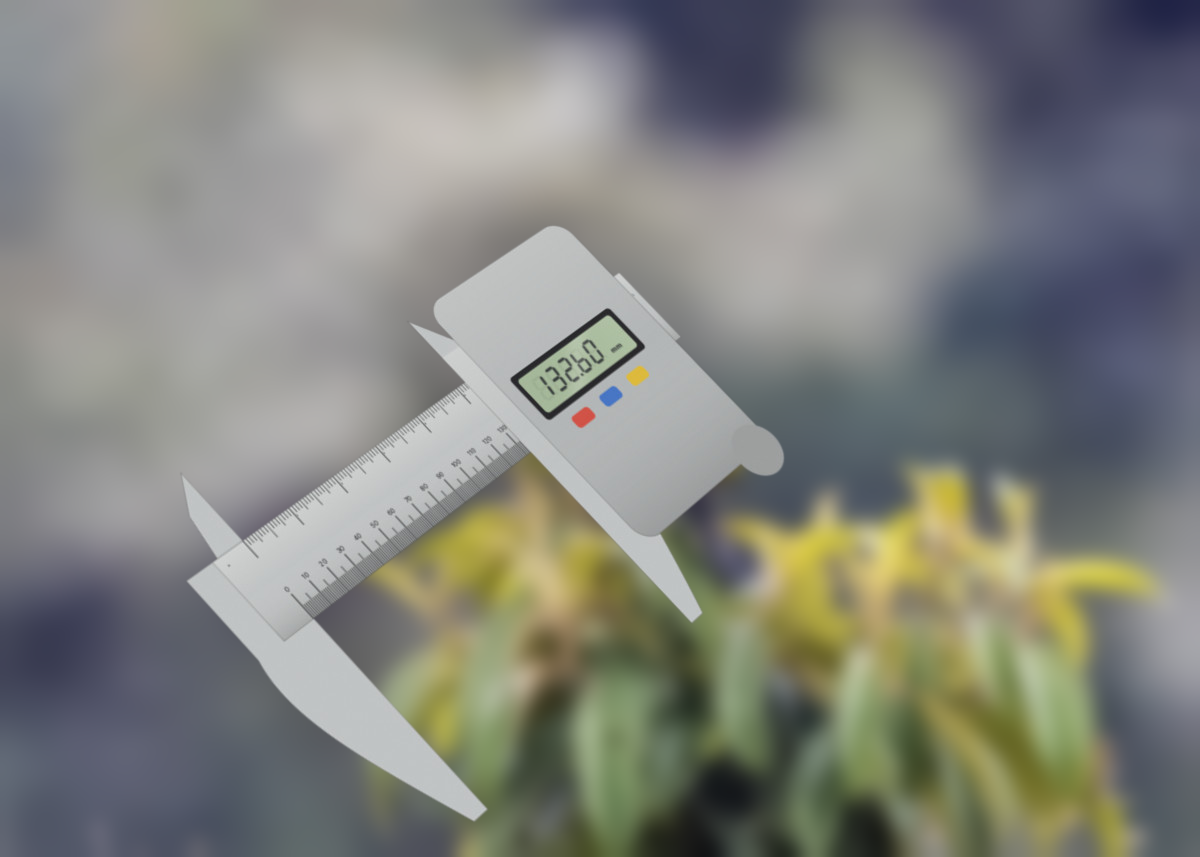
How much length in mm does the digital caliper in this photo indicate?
132.60 mm
